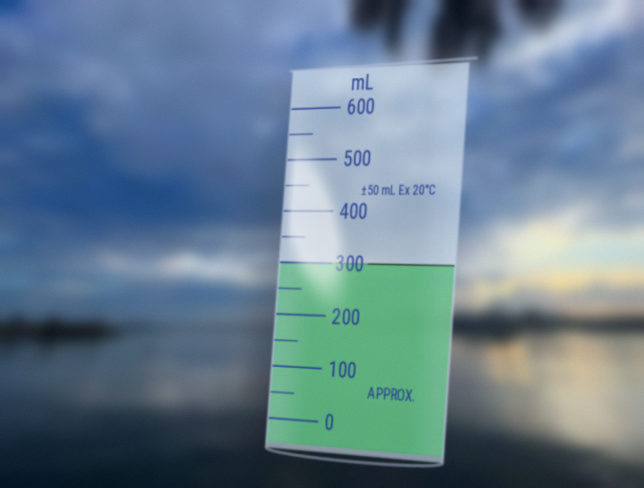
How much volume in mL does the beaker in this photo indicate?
300 mL
